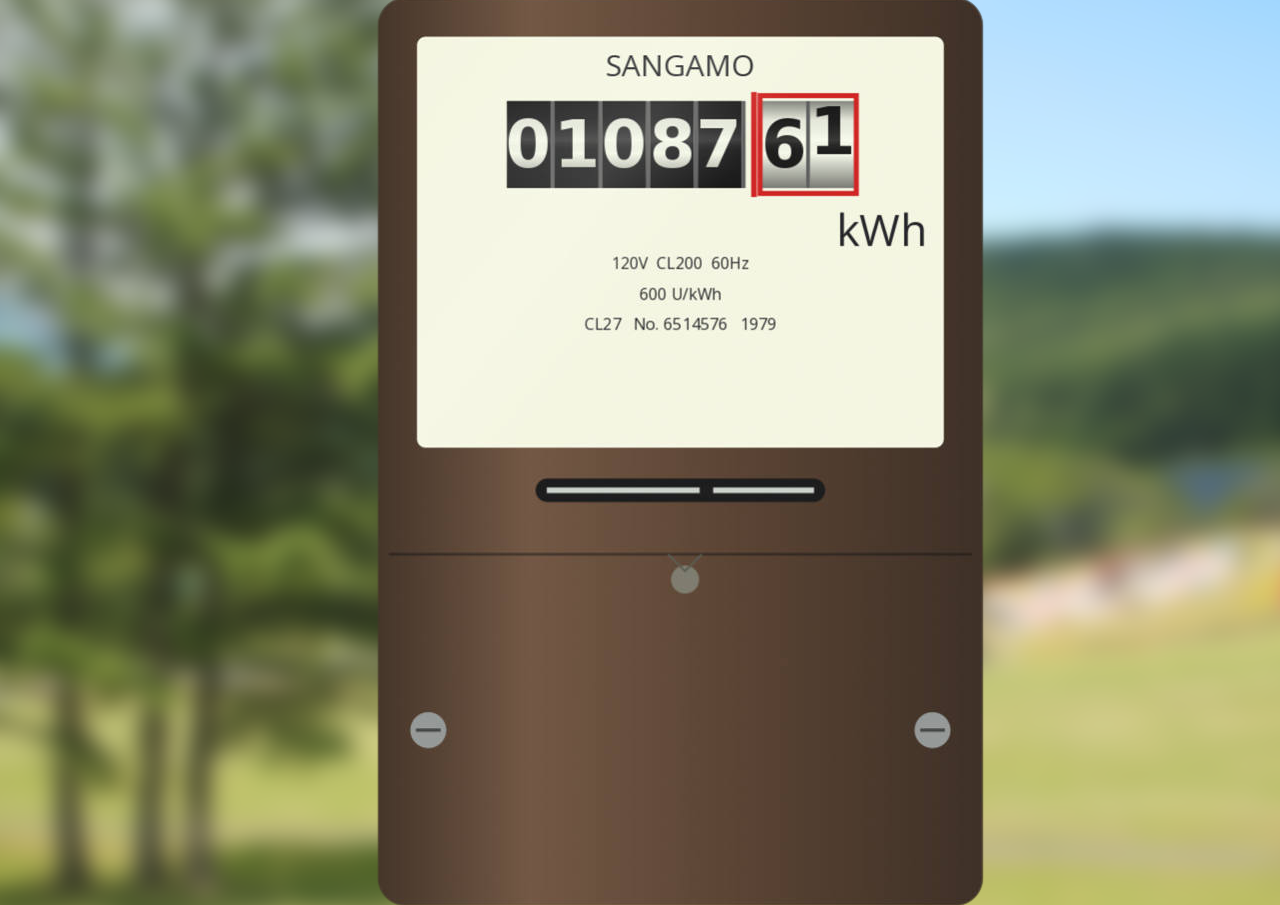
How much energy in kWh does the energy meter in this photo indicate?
1087.61 kWh
